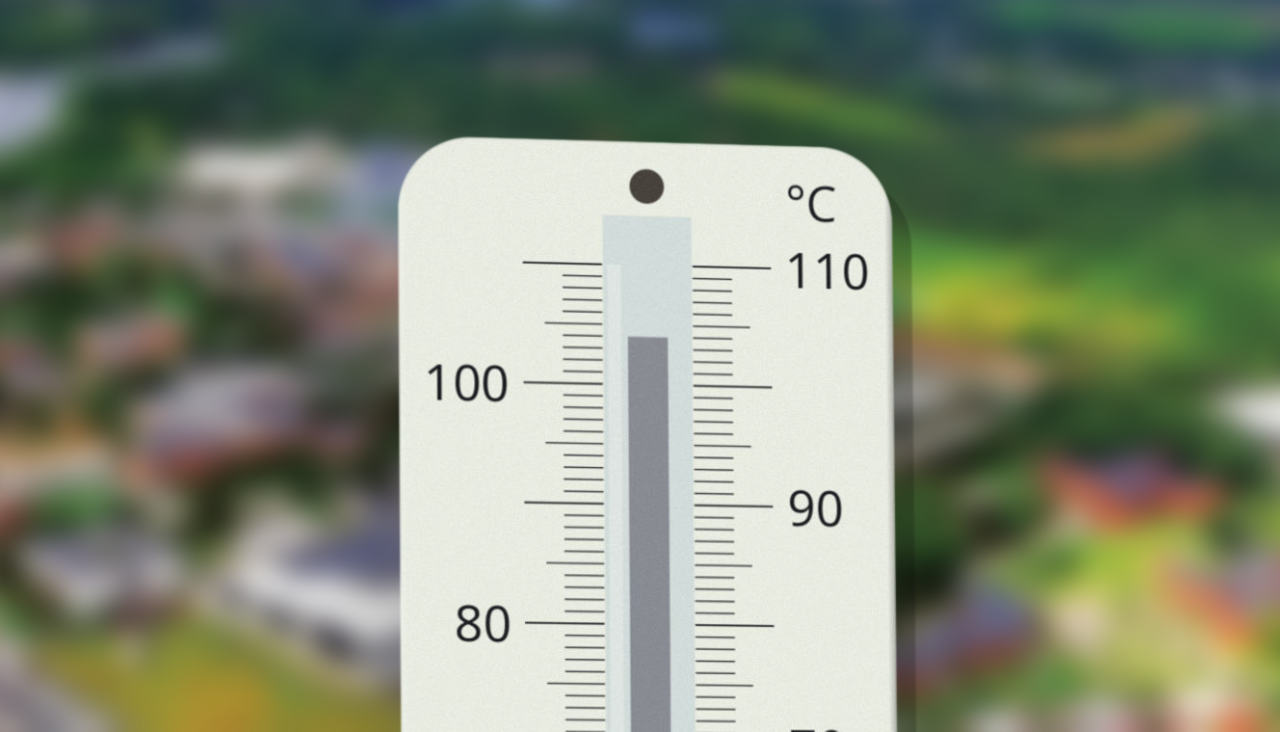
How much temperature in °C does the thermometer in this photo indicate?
104 °C
